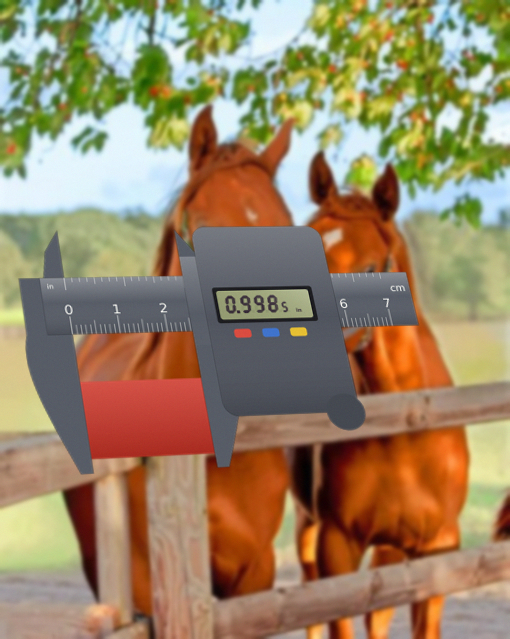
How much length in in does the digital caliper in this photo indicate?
0.9985 in
